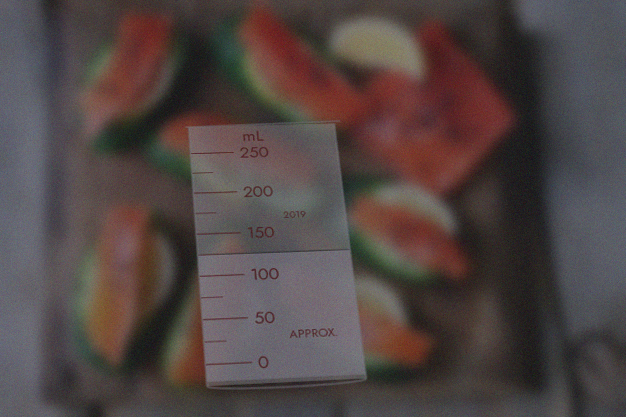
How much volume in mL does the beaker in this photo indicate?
125 mL
